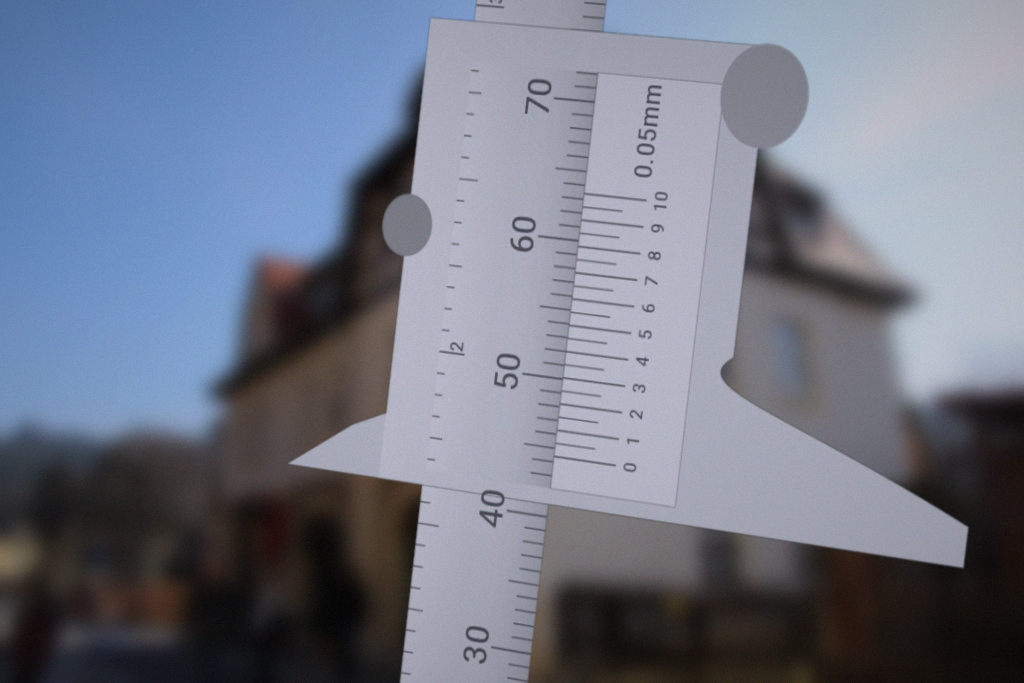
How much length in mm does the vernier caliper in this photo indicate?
44.4 mm
